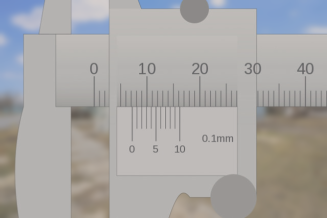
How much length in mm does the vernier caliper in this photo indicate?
7.2 mm
